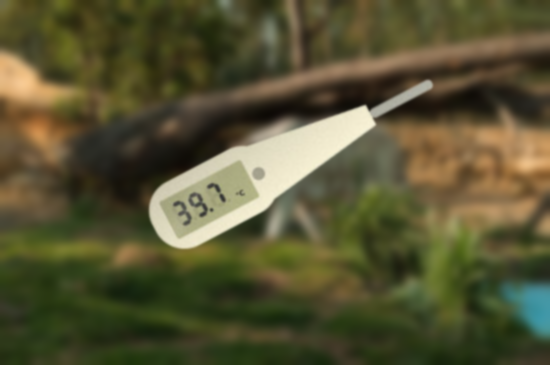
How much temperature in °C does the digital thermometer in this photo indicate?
39.7 °C
